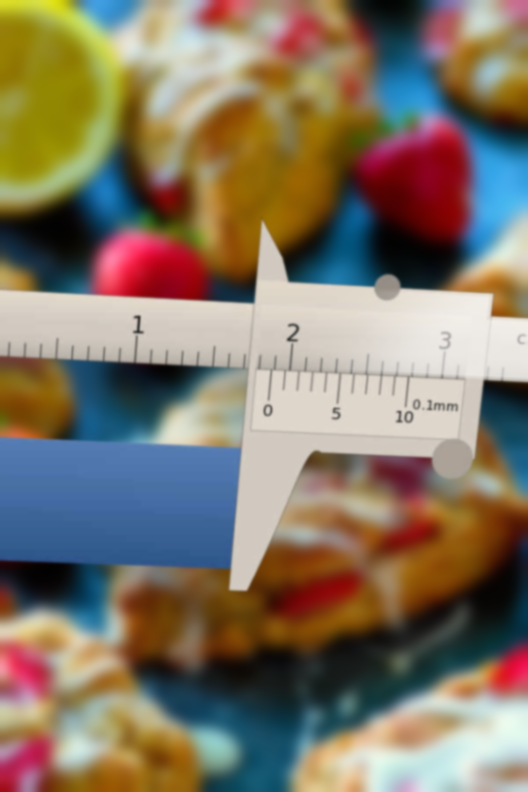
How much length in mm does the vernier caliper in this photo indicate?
18.8 mm
